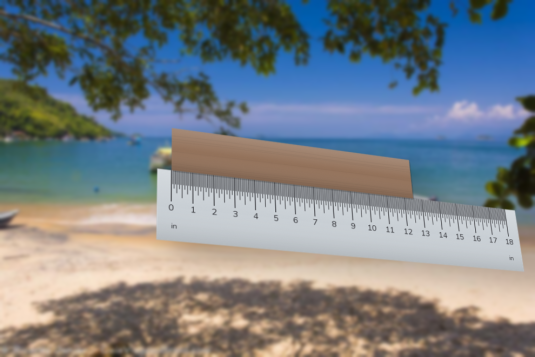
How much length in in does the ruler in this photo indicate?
12.5 in
